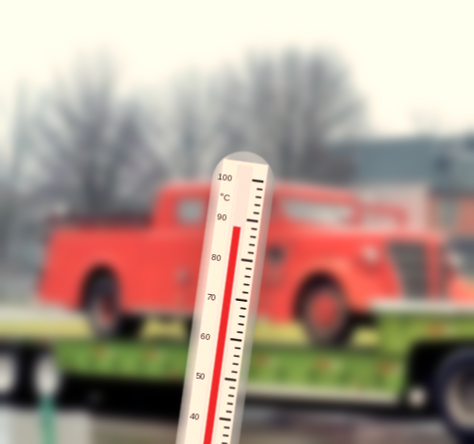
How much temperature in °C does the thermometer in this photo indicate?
88 °C
